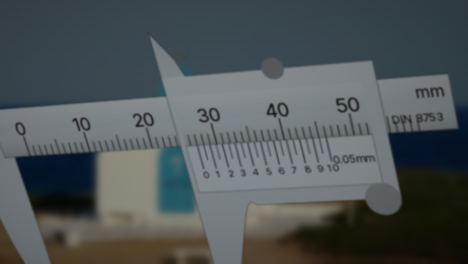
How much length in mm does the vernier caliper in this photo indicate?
27.0 mm
